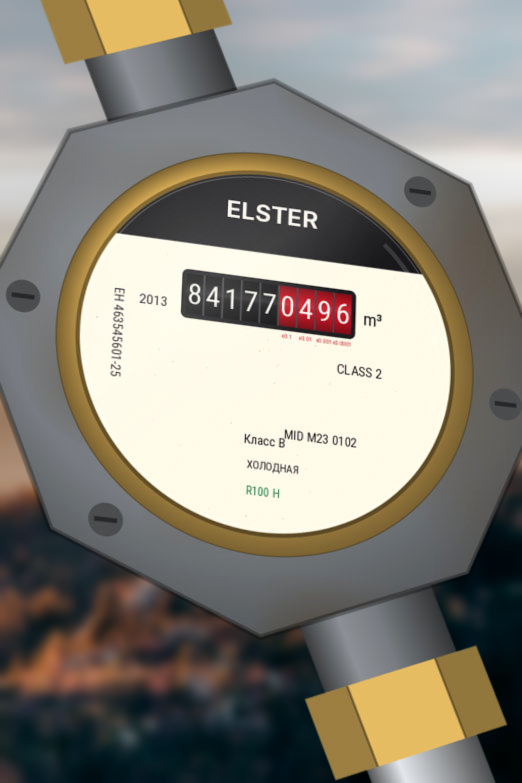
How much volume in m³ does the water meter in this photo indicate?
84177.0496 m³
